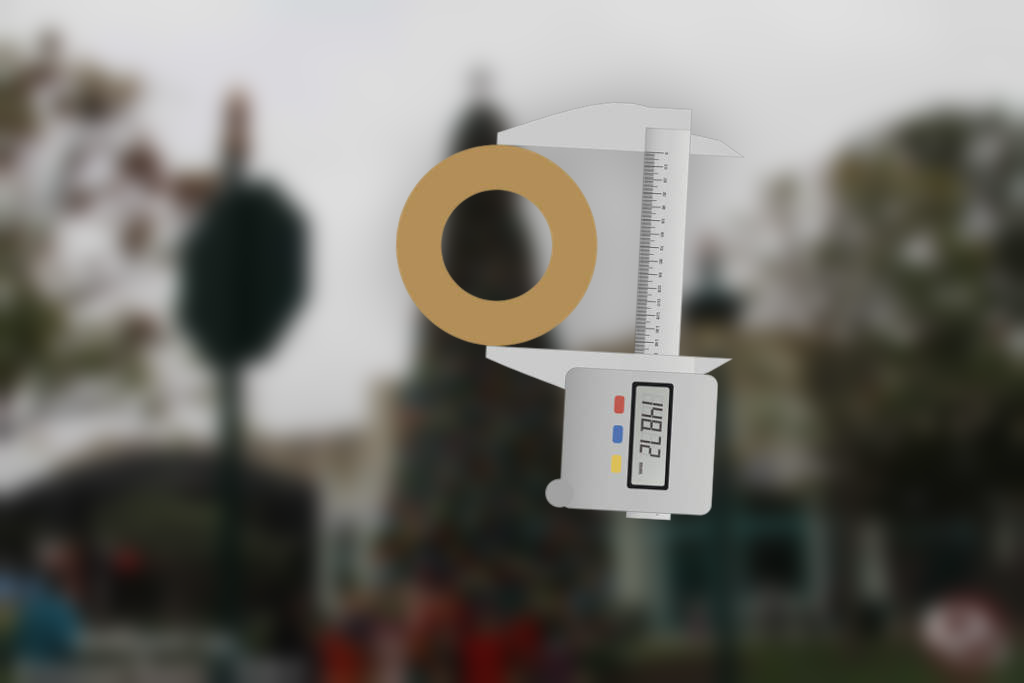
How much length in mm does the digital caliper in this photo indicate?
148.72 mm
